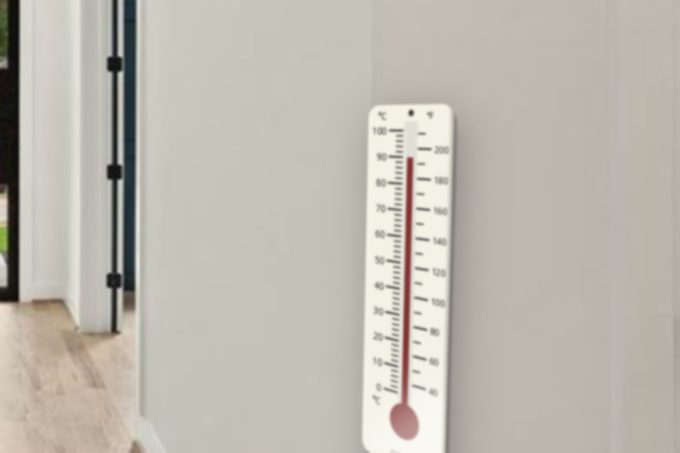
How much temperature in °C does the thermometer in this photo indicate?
90 °C
